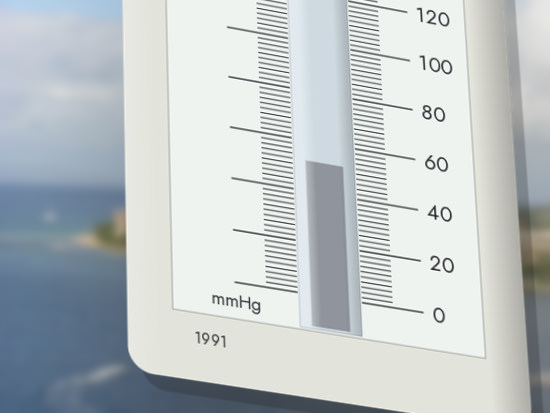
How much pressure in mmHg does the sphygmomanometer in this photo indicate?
52 mmHg
